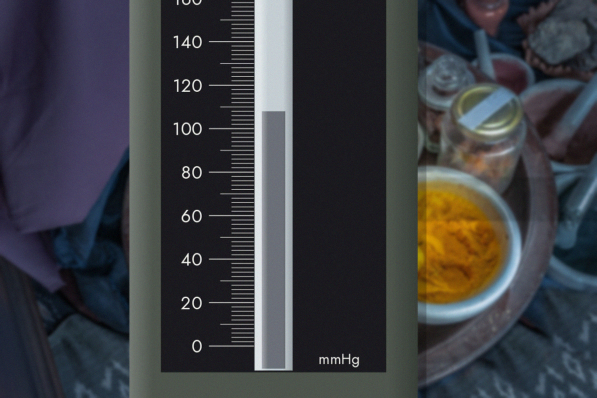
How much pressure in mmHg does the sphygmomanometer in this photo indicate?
108 mmHg
